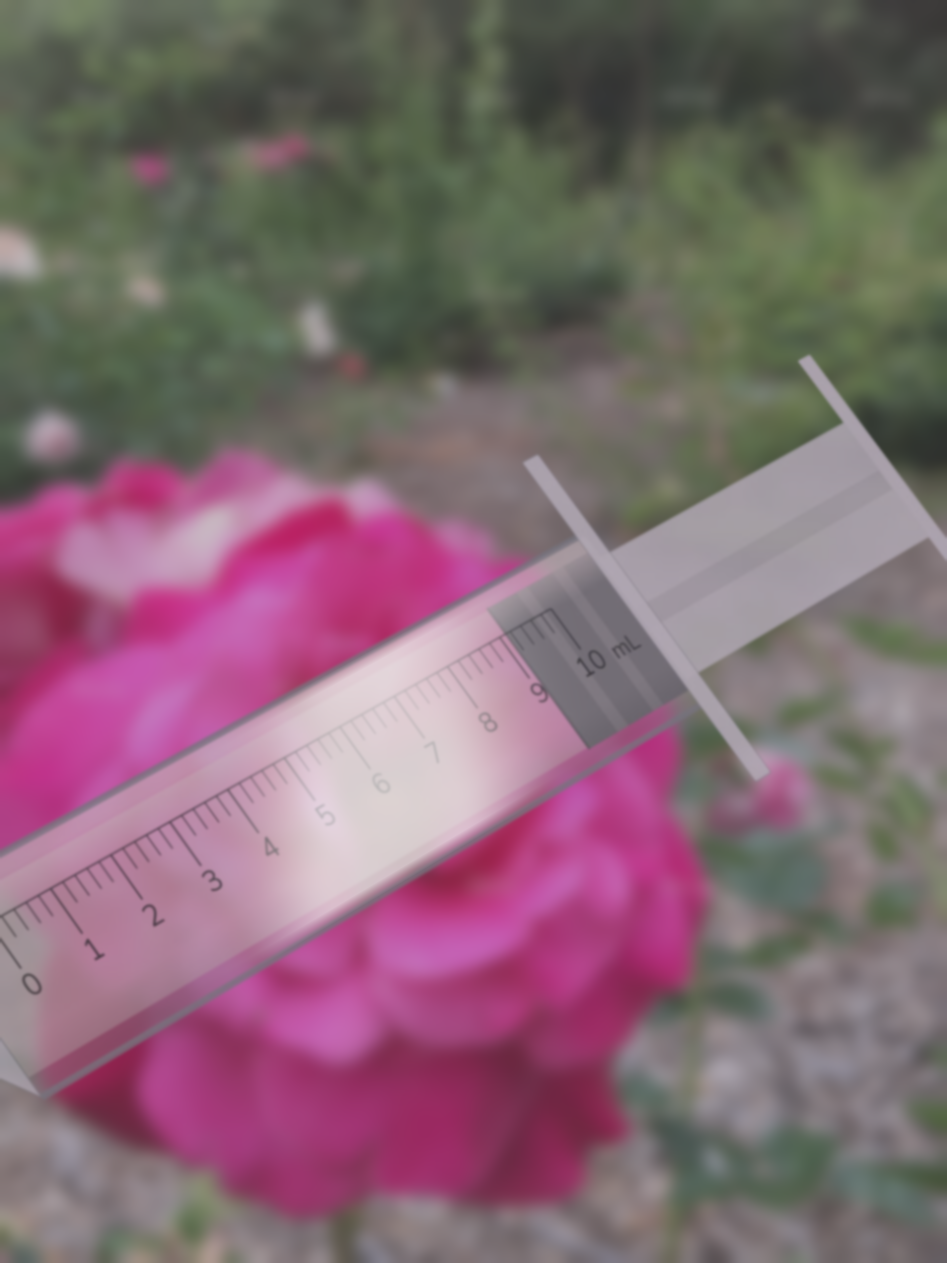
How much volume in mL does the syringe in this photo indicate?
9.1 mL
